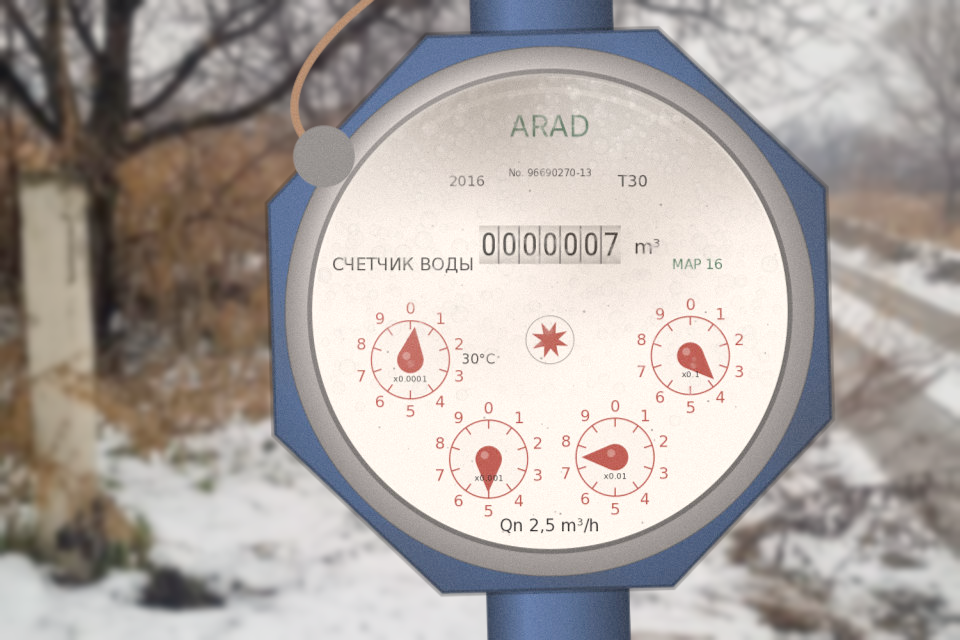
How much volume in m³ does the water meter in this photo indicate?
7.3750 m³
